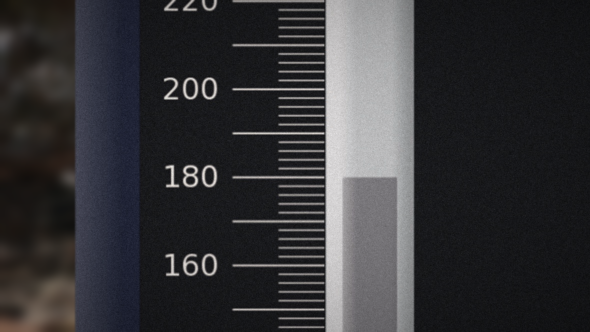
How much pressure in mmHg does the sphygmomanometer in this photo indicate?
180 mmHg
